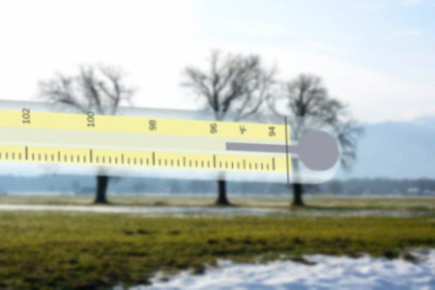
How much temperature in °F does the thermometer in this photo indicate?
95.6 °F
